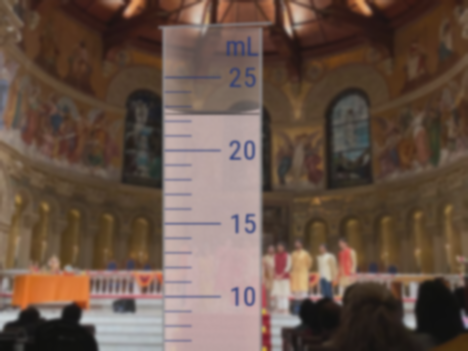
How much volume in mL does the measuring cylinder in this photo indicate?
22.5 mL
